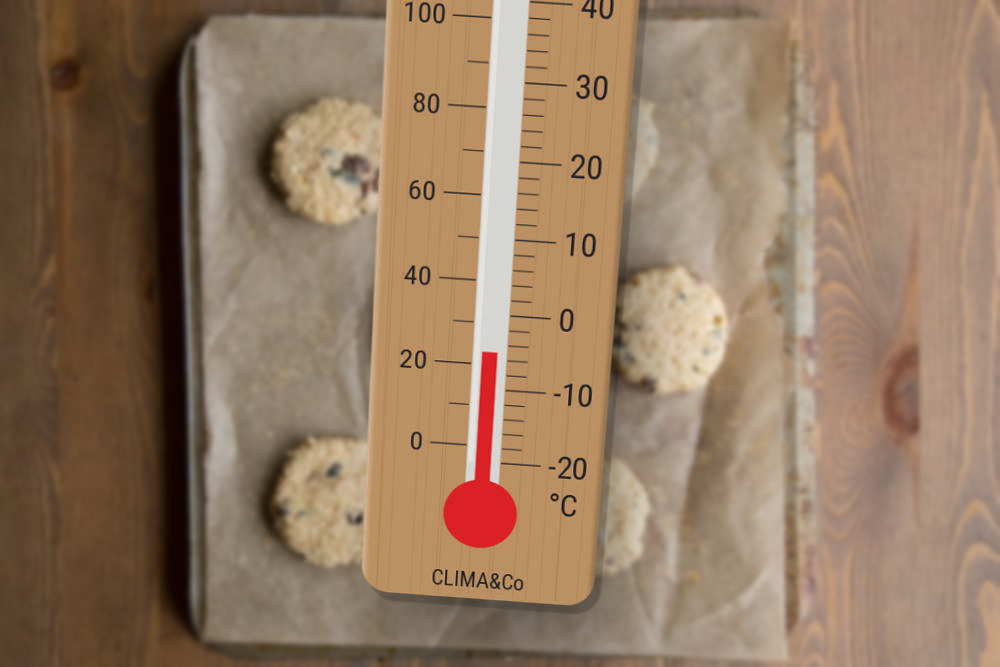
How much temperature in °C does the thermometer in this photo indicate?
-5 °C
